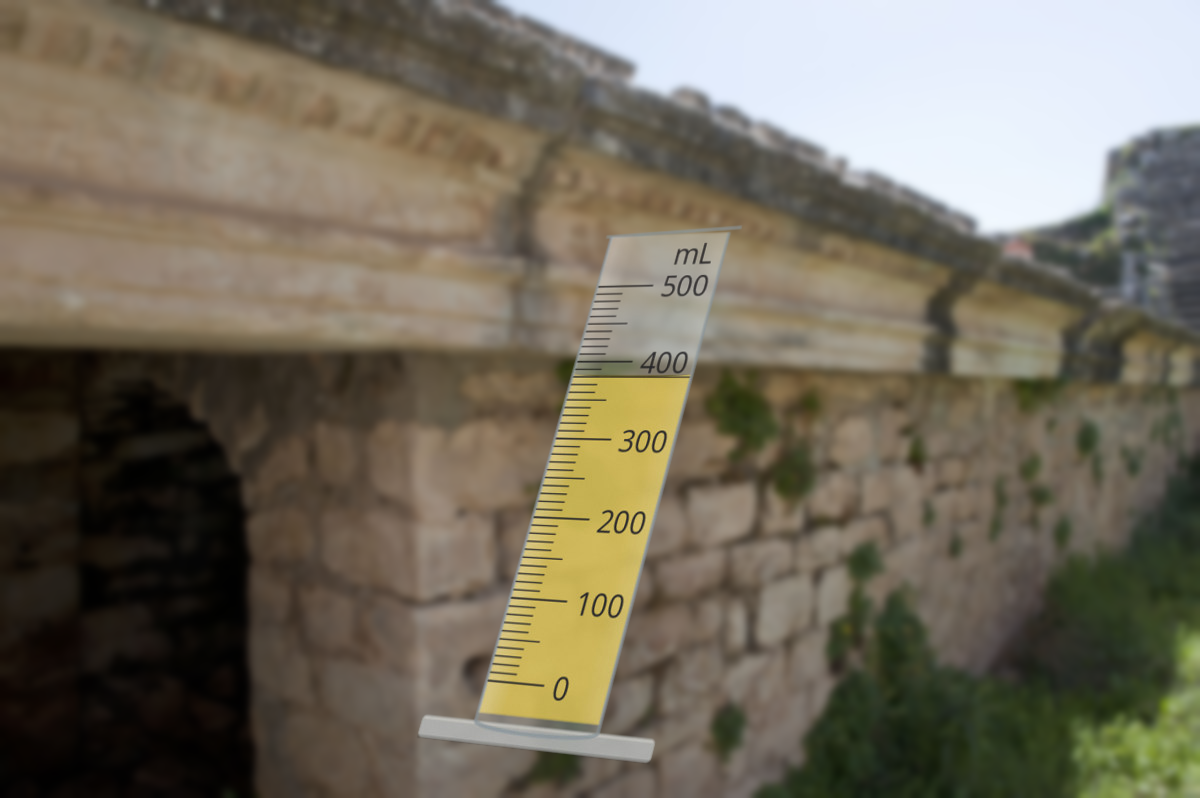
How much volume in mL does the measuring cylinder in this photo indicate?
380 mL
